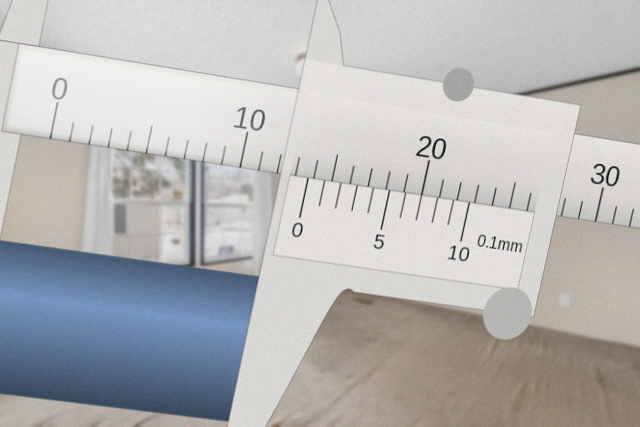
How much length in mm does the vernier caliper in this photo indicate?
13.7 mm
